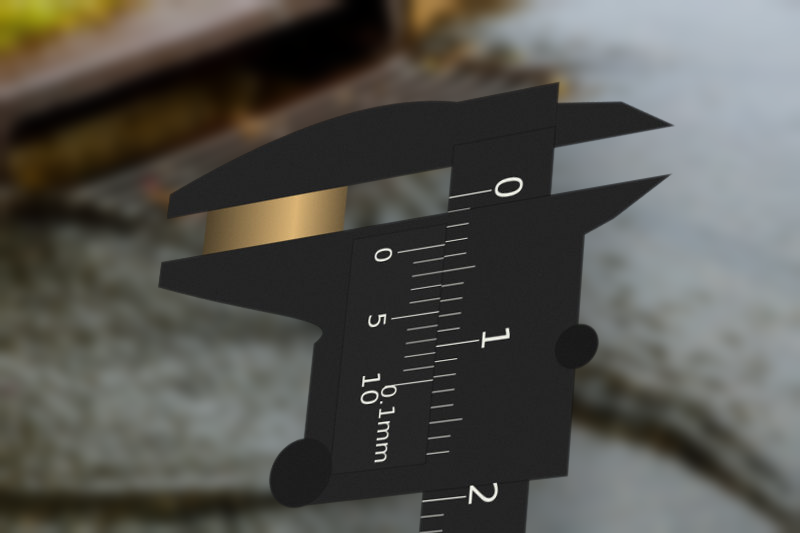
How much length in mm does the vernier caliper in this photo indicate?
3.2 mm
